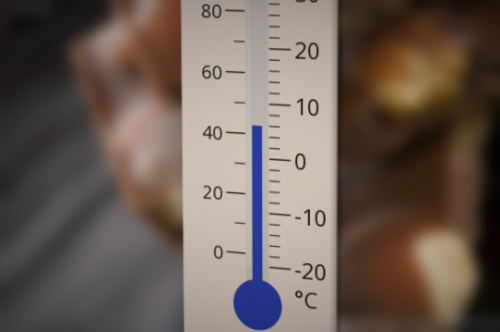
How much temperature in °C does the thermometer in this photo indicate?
6 °C
